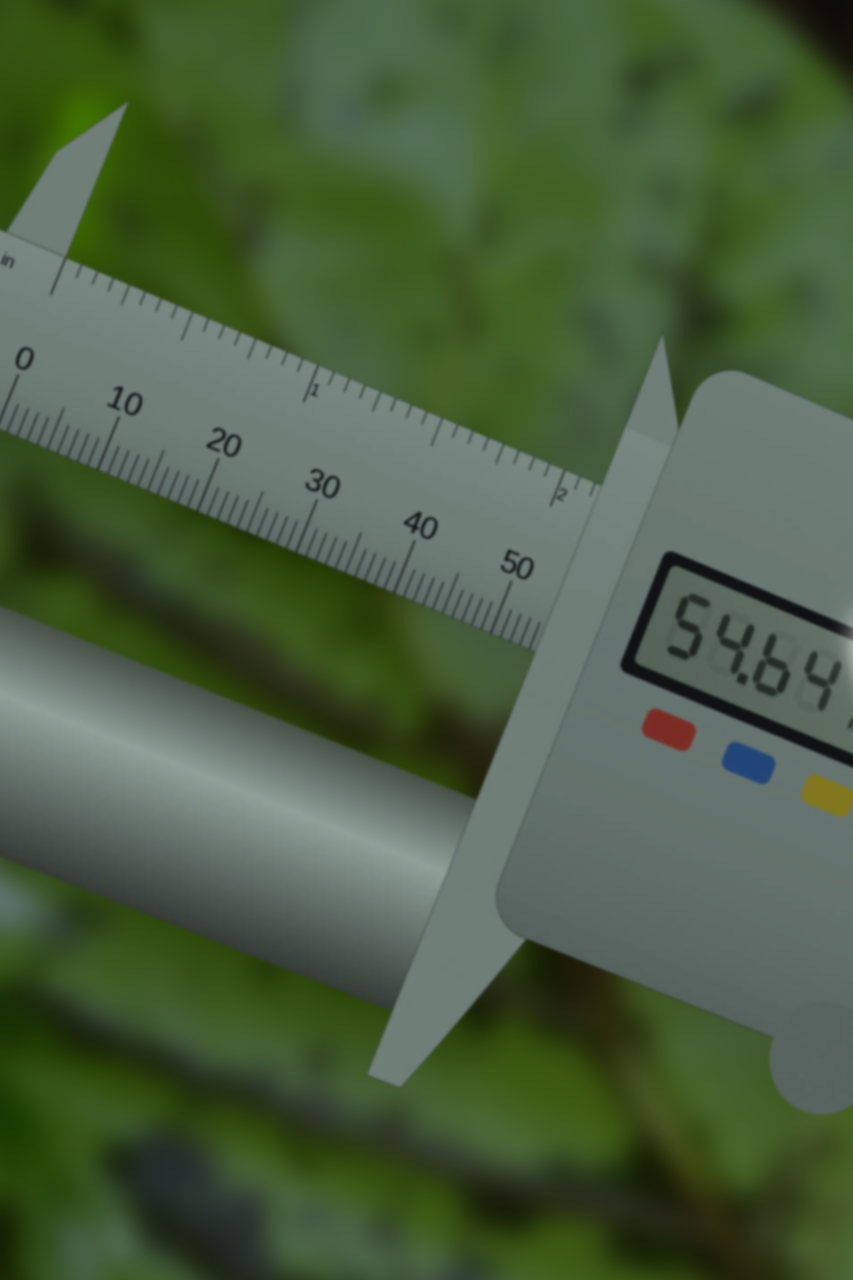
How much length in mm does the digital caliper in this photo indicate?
54.64 mm
